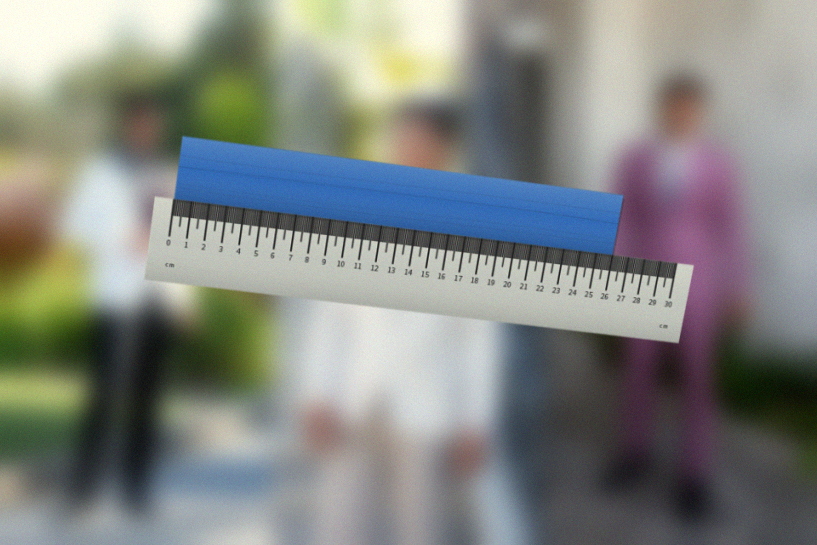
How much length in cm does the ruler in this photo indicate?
26 cm
